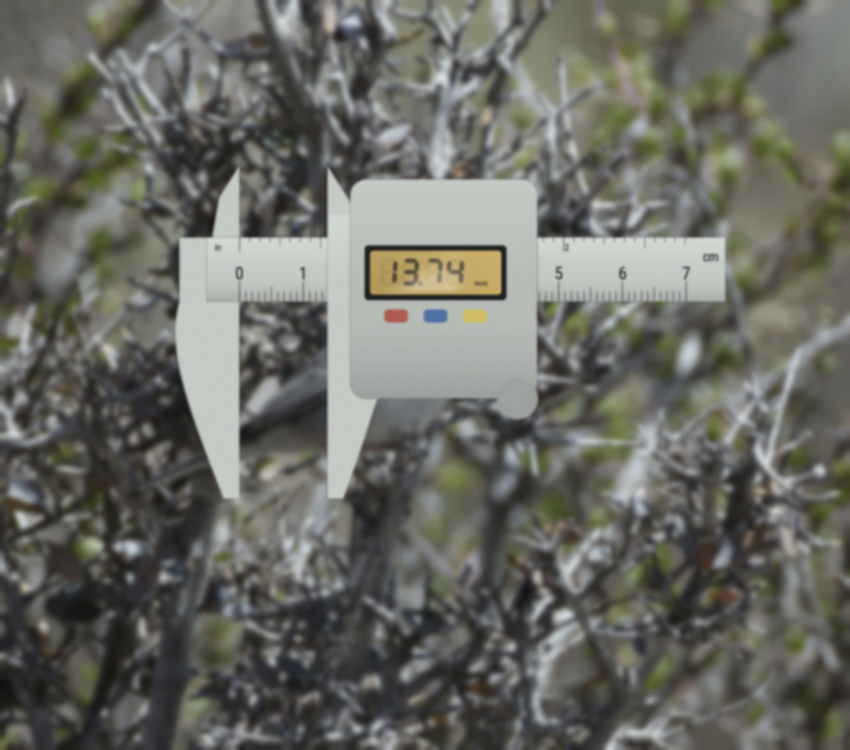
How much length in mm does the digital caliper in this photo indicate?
13.74 mm
